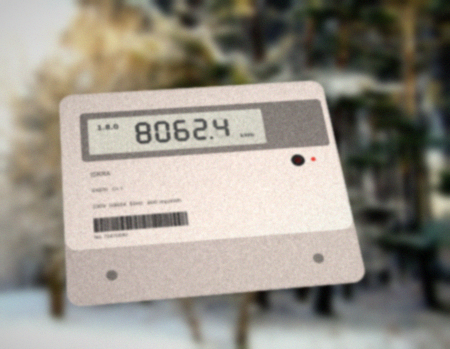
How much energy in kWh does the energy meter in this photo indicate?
8062.4 kWh
